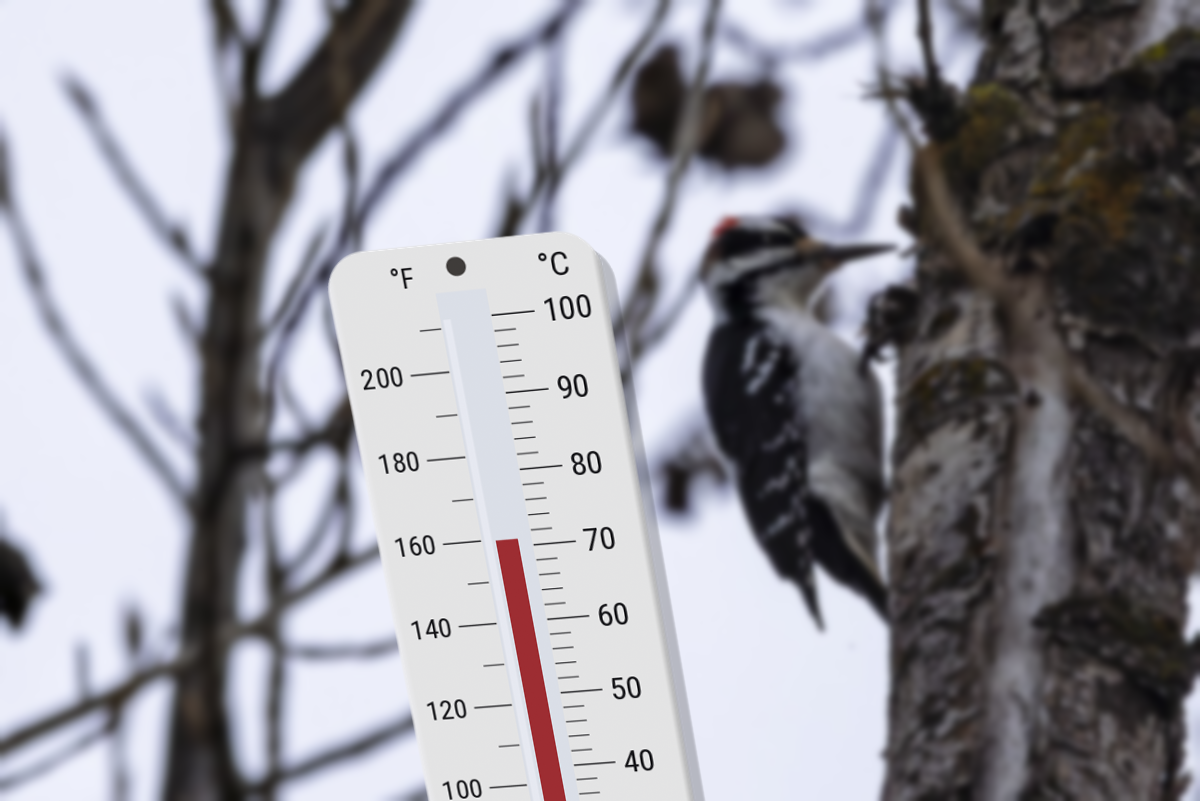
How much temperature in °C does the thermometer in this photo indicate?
71 °C
